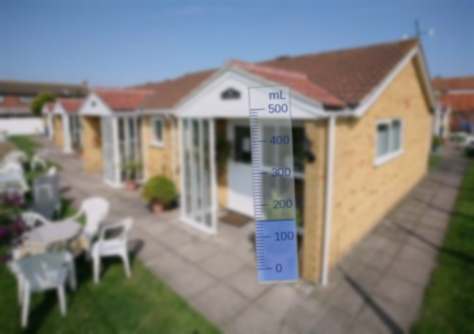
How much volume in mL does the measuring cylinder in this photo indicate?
150 mL
